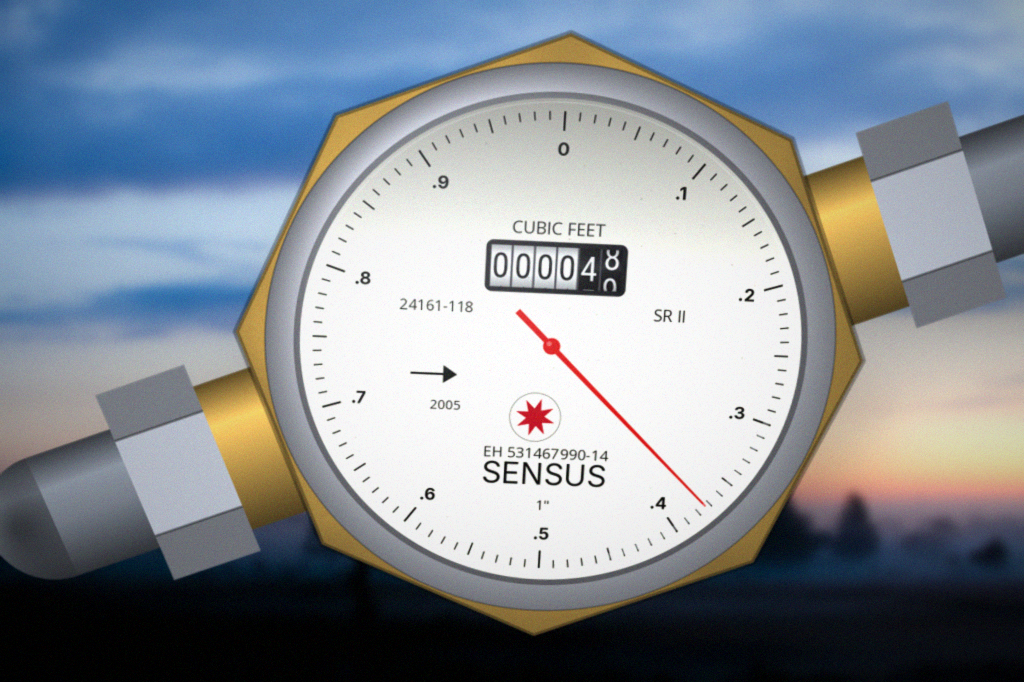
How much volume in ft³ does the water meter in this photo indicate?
48.37 ft³
